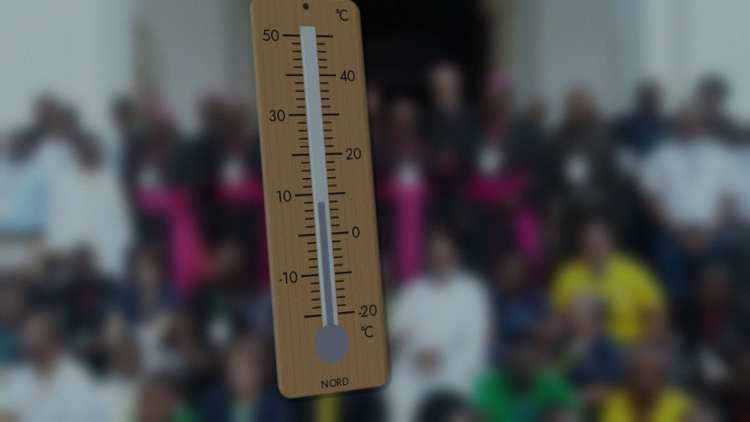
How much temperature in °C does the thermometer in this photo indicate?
8 °C
